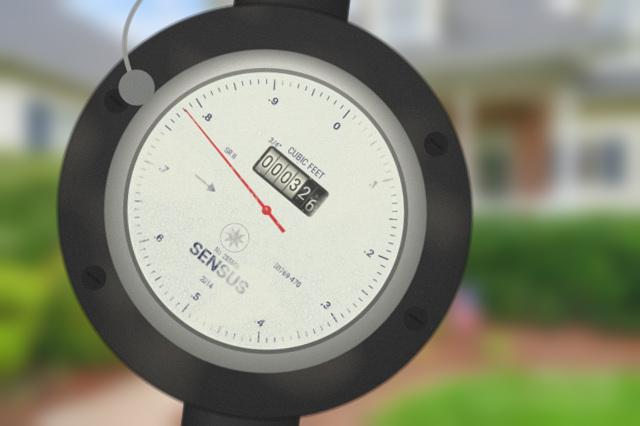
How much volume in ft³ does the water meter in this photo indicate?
325.78 ft³
